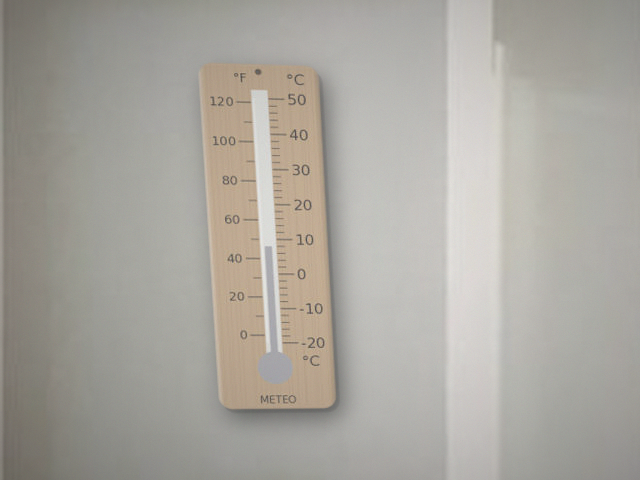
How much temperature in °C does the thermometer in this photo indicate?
8 °C
